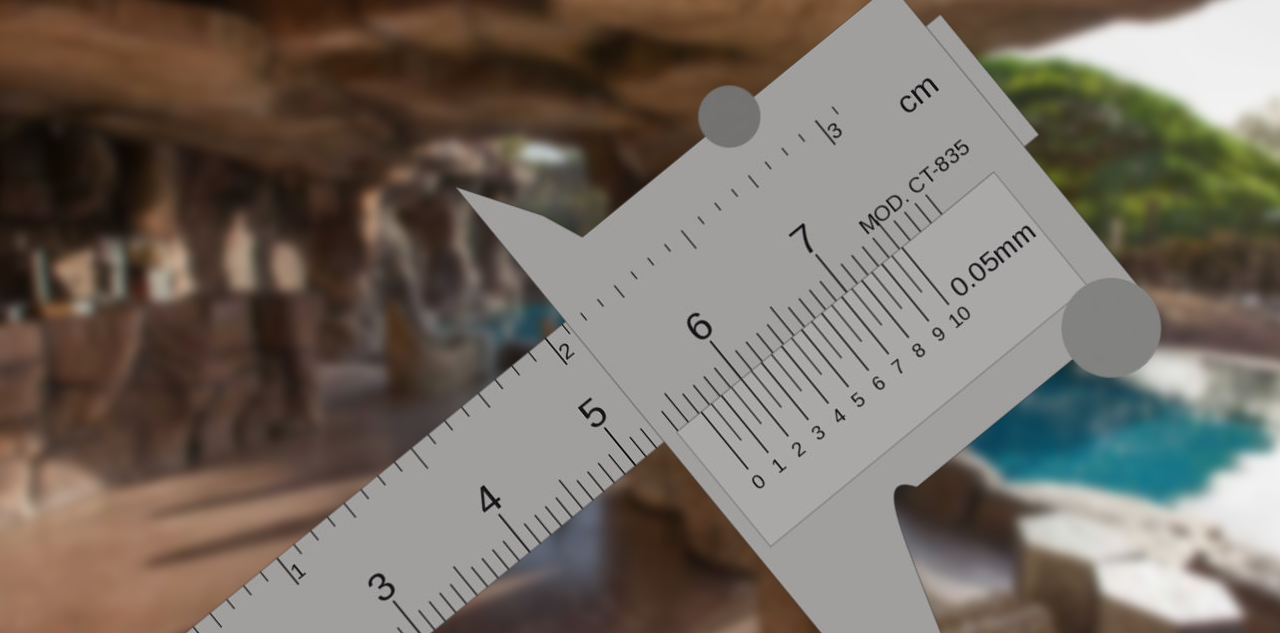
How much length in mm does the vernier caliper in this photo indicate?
56.2 mm
